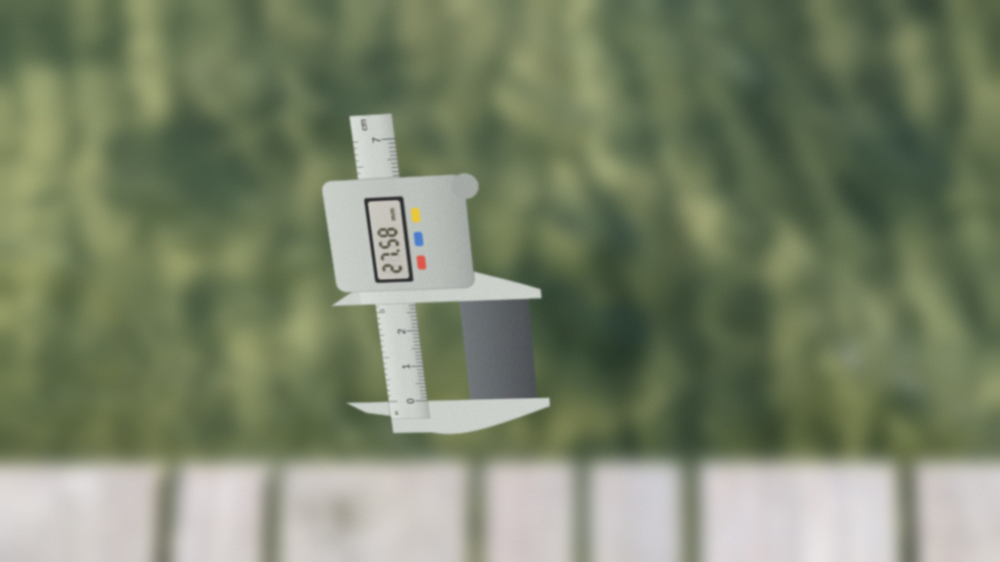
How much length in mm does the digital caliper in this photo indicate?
27.58 mm
